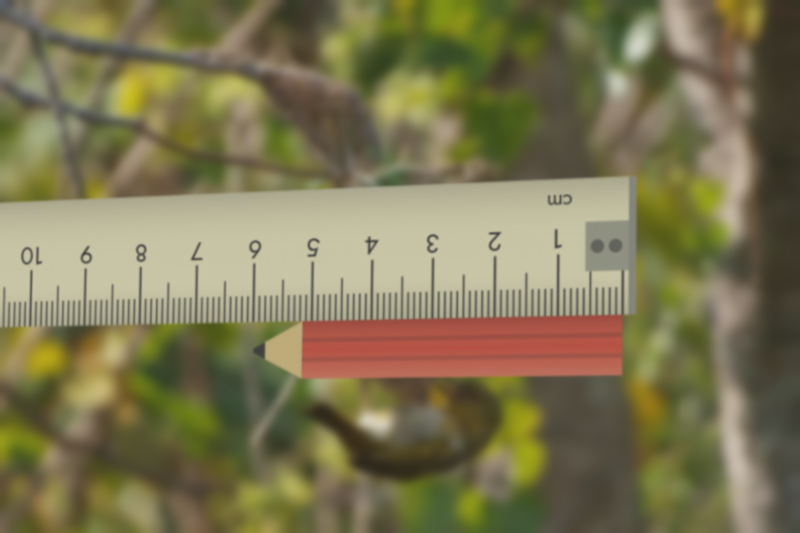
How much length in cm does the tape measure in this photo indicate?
6 cm
